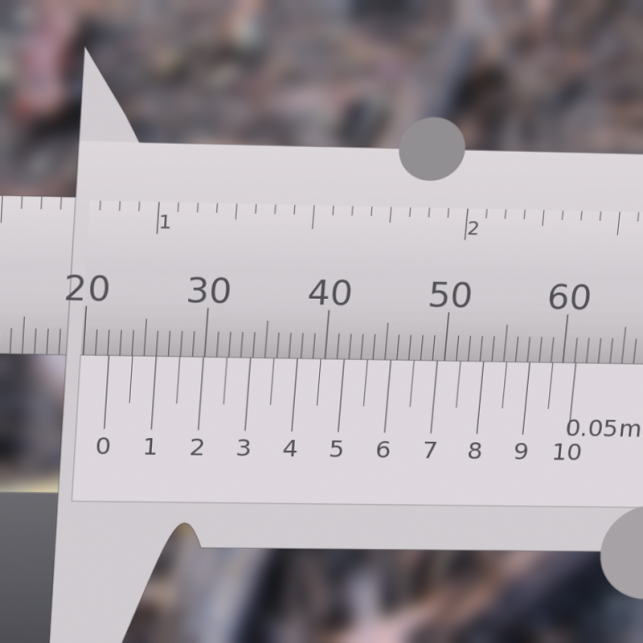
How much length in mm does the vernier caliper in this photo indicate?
22.1 mm
